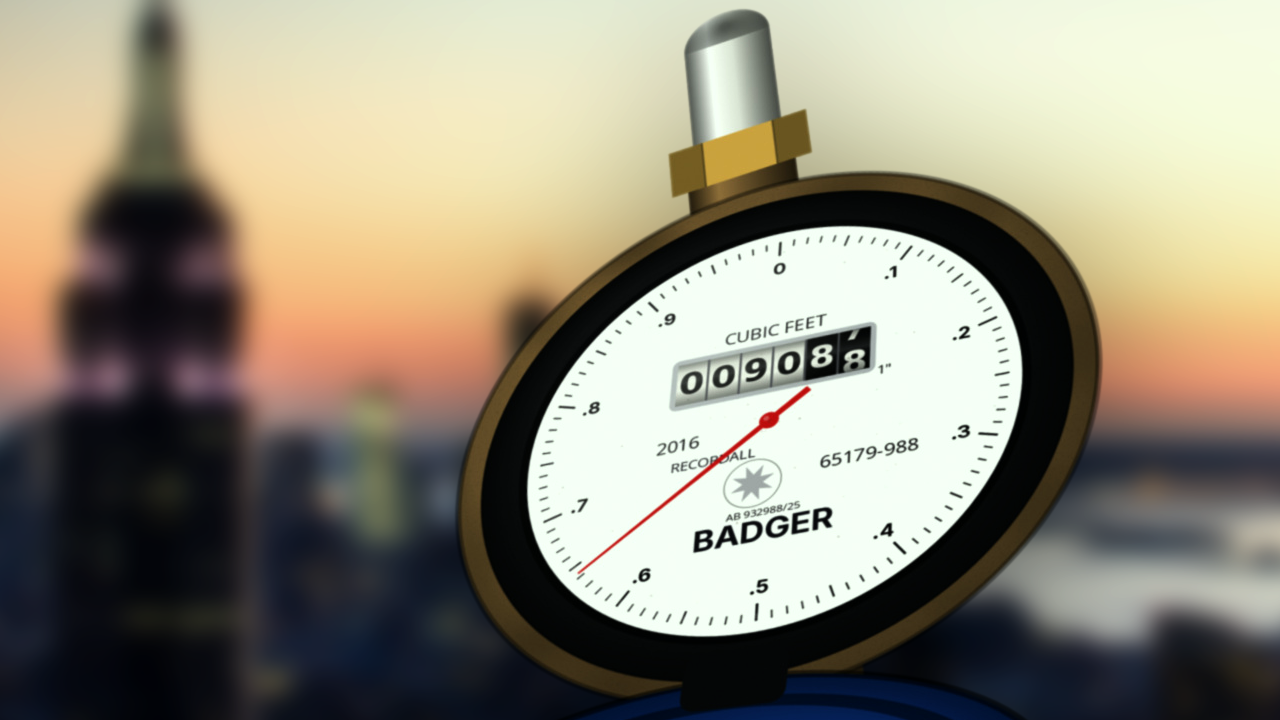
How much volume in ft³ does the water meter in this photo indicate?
9087.64 ft³
